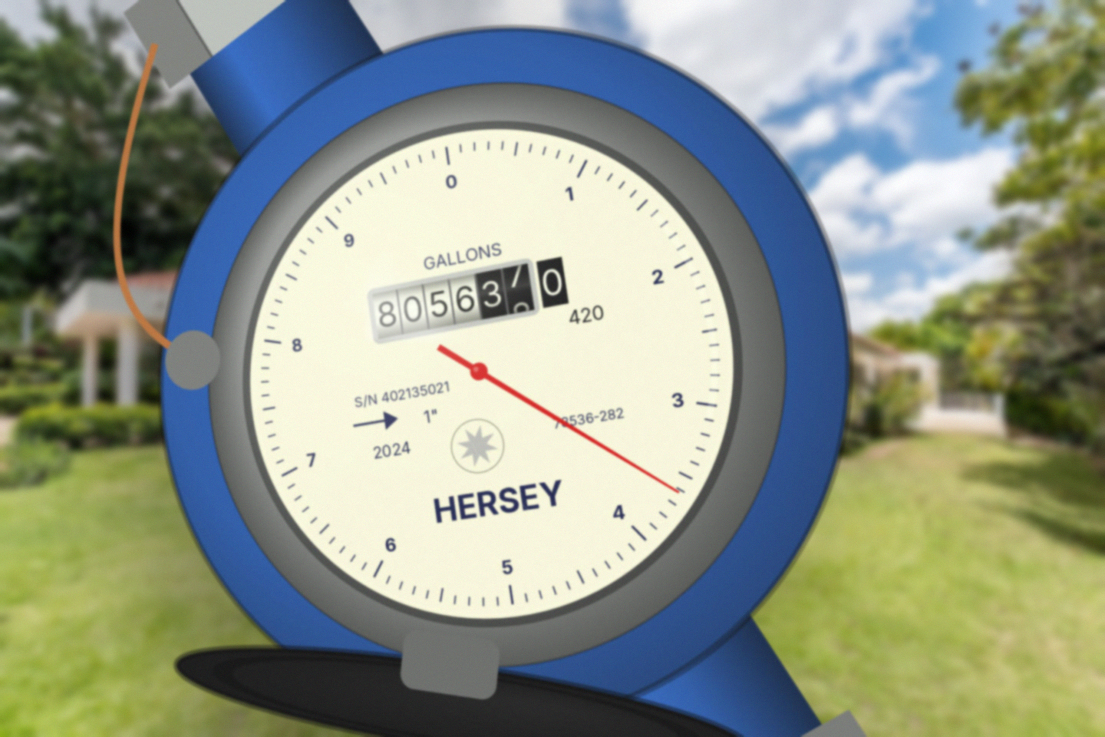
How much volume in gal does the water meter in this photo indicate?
8056373.6 gal
